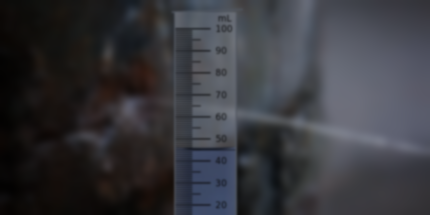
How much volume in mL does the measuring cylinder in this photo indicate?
45 mL
